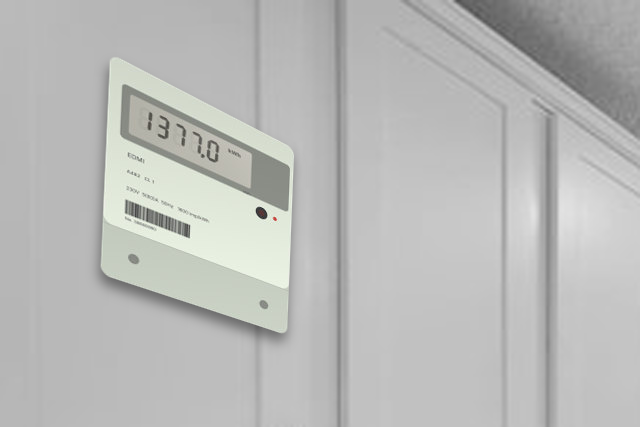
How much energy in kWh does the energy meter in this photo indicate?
1377.0 kWh
